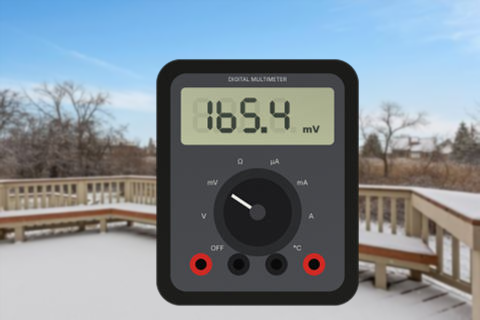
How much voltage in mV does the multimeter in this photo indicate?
165.4 mV
